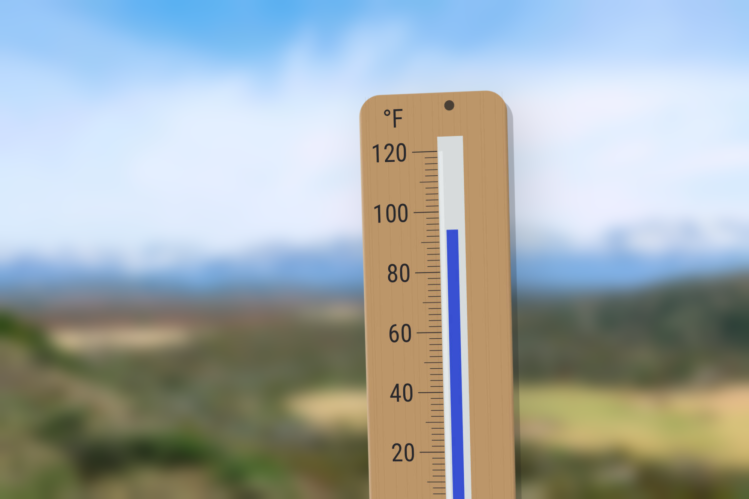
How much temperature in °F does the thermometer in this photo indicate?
94 °F
